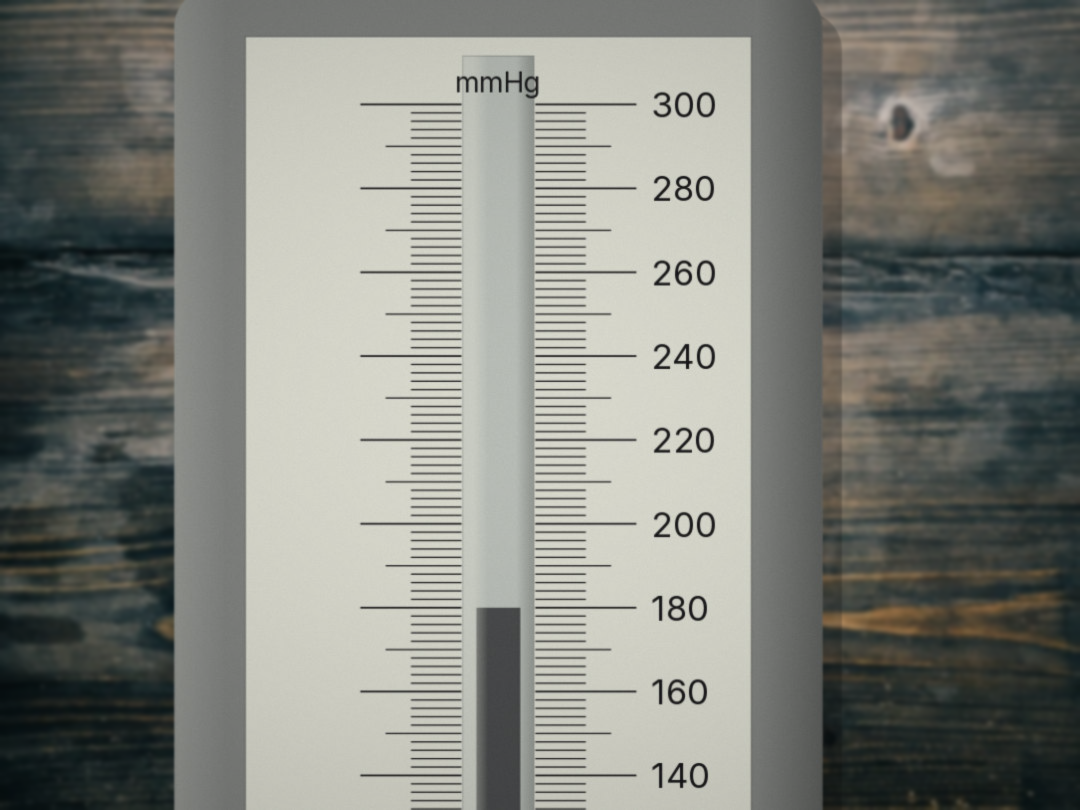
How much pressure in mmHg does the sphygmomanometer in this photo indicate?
180 mmHg
